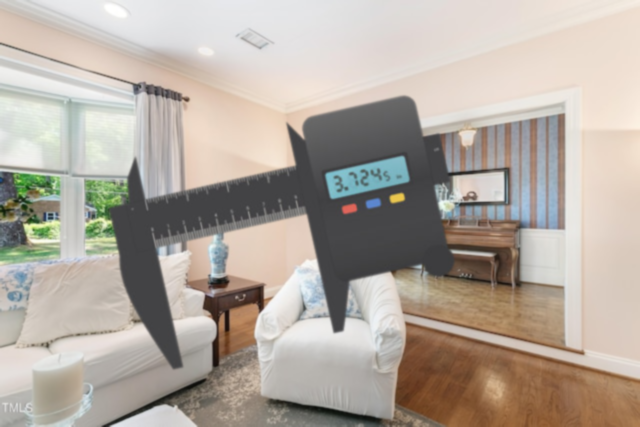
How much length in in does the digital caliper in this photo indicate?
3.7245 in
